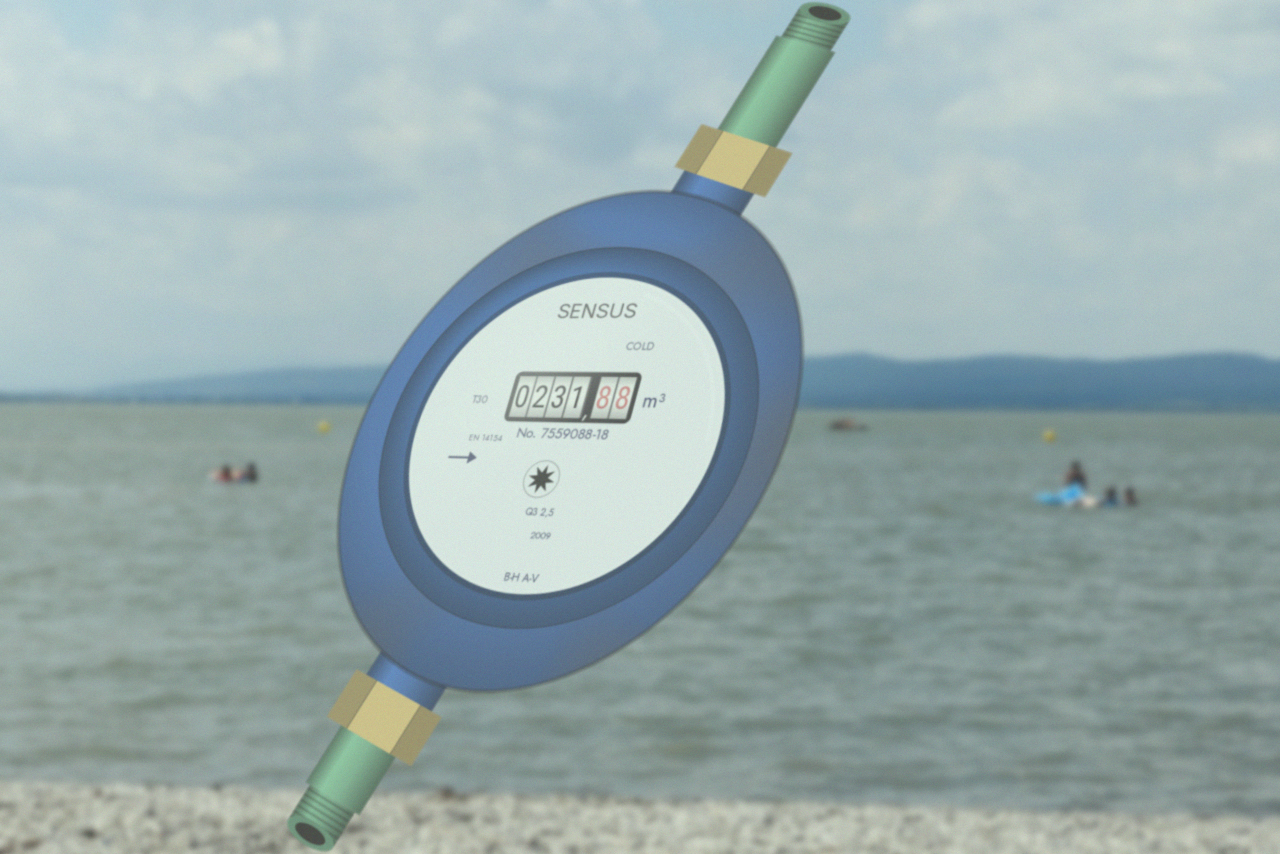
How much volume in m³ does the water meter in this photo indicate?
231.88 m³
